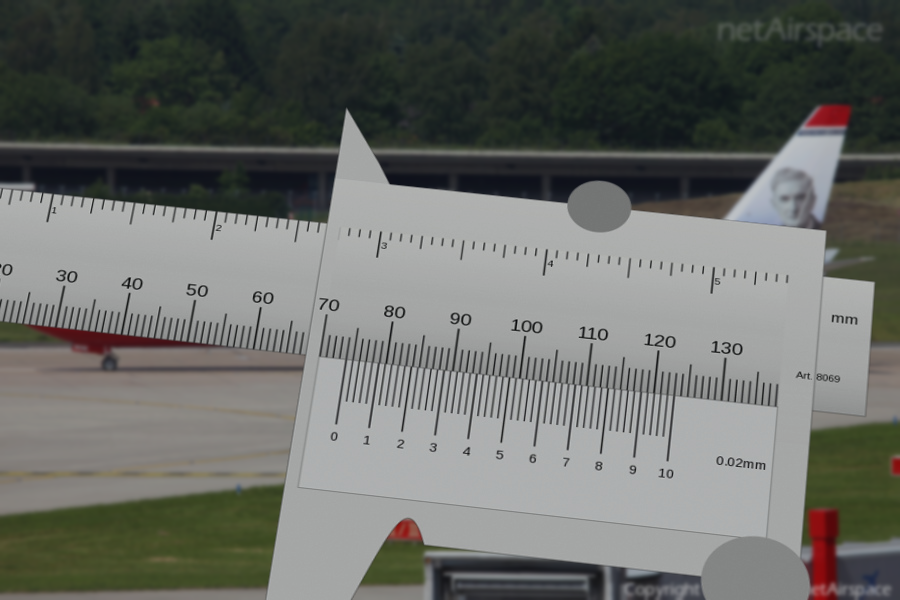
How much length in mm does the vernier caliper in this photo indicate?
74.0 mm
